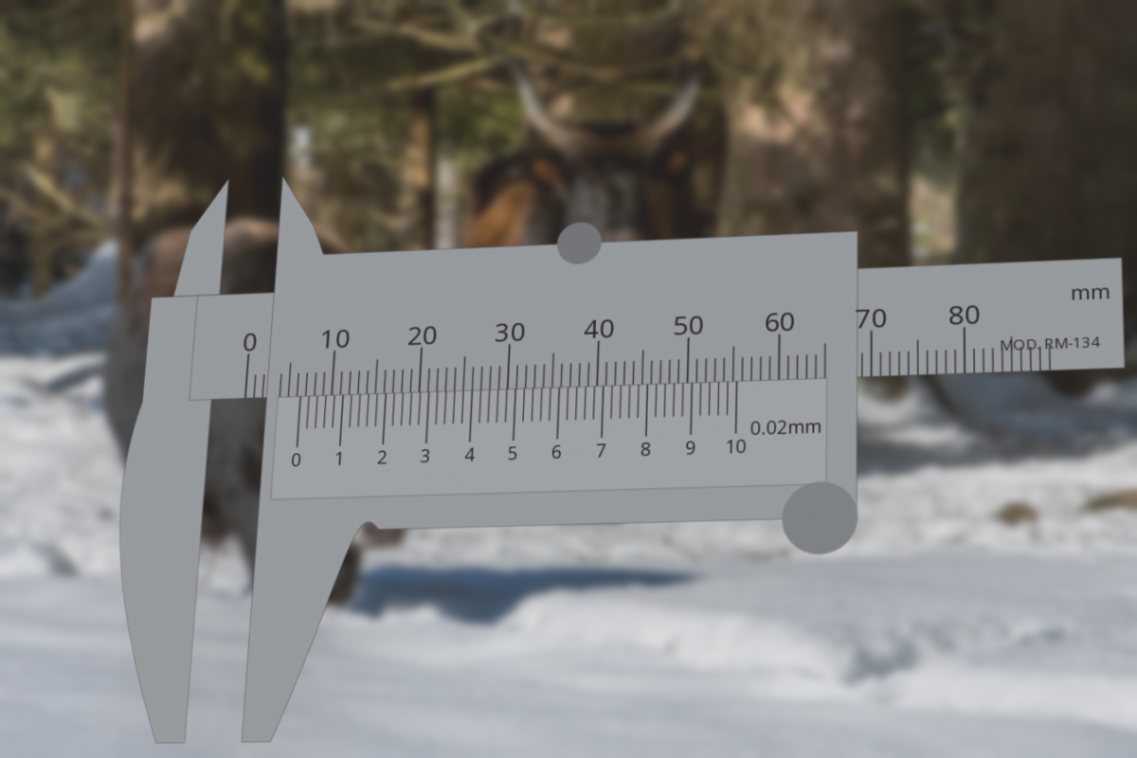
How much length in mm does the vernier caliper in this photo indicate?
6.4 mm
